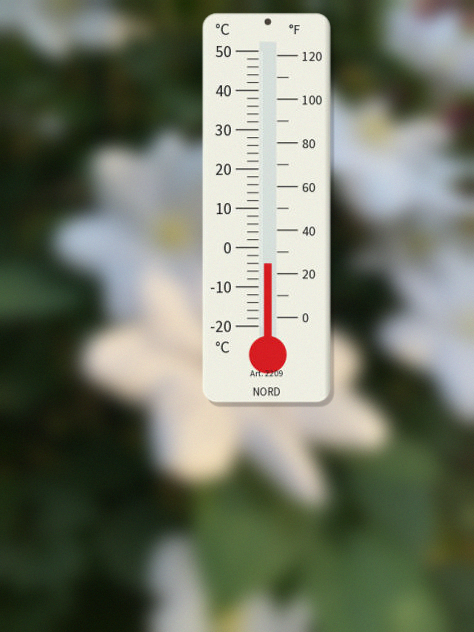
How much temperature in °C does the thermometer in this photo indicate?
-4 °C
